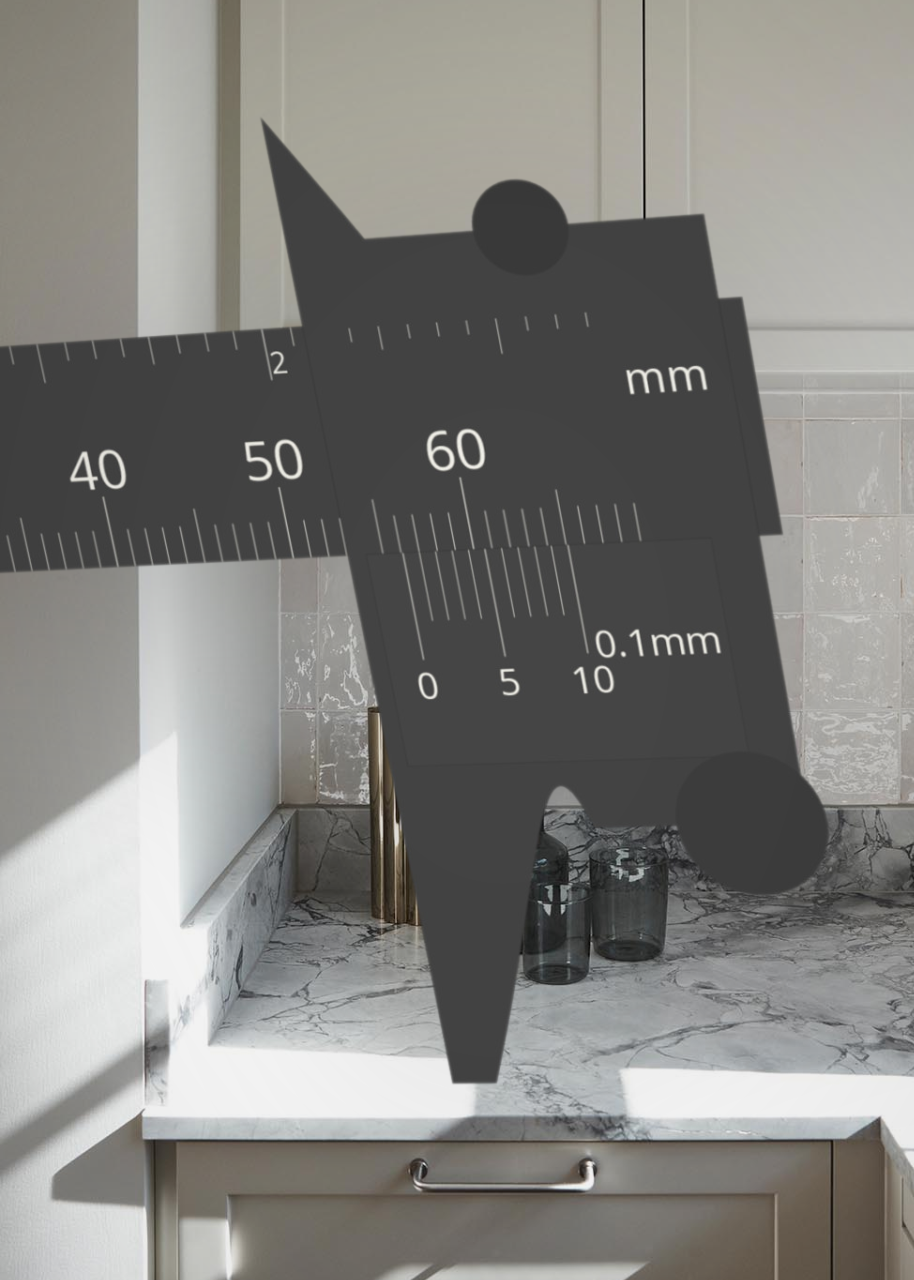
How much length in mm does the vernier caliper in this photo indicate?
56.1 mm
